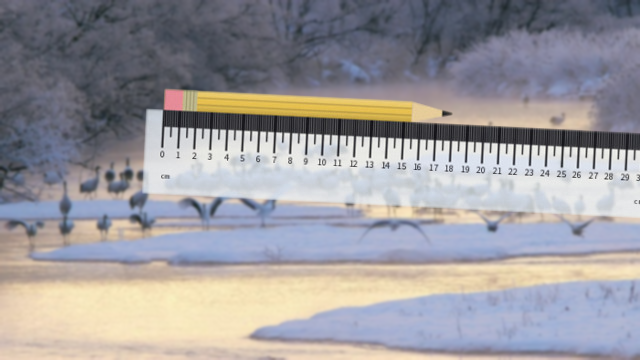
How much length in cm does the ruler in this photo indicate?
18 cm
